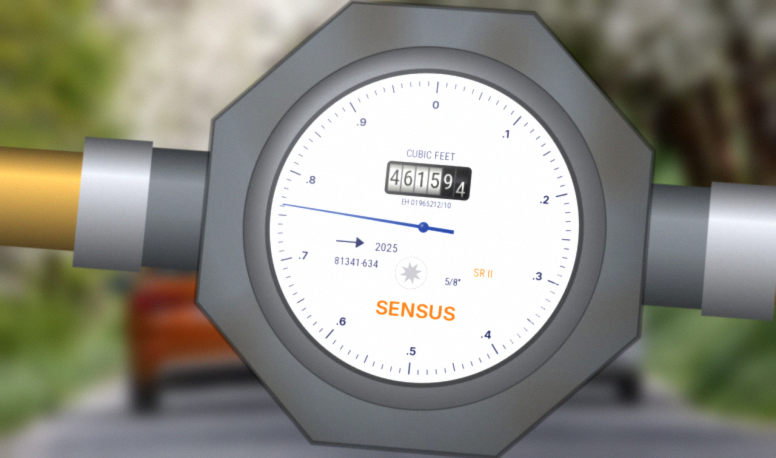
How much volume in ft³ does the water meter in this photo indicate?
461593.76 ft³
